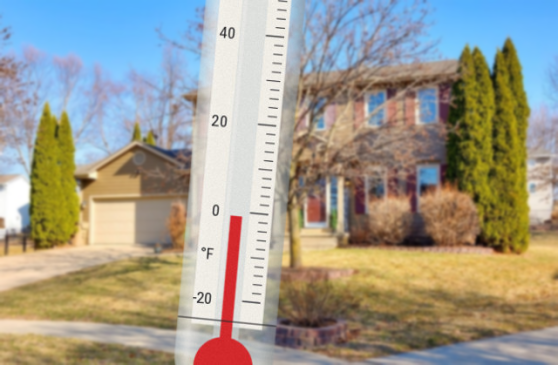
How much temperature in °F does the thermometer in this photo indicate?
-1 °F
